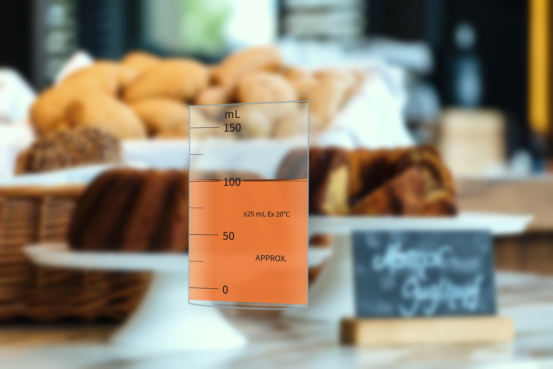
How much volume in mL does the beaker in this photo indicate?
100 mL
